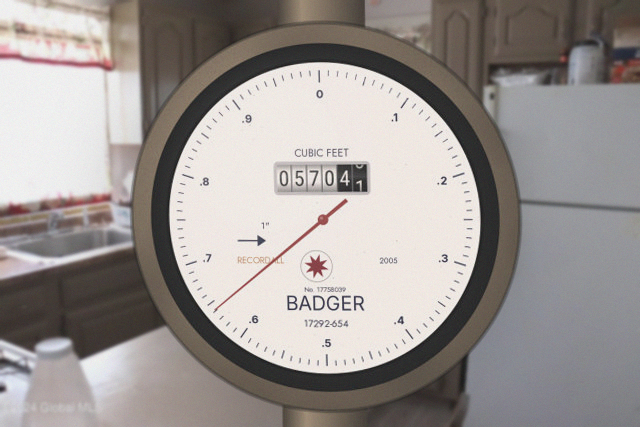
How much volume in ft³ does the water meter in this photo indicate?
57040.64 ft³
